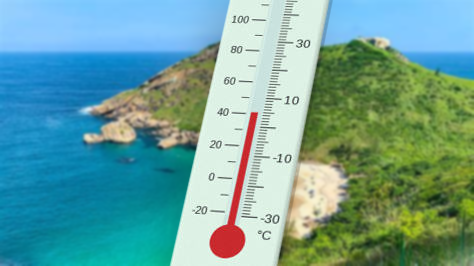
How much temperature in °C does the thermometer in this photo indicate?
5 °C
